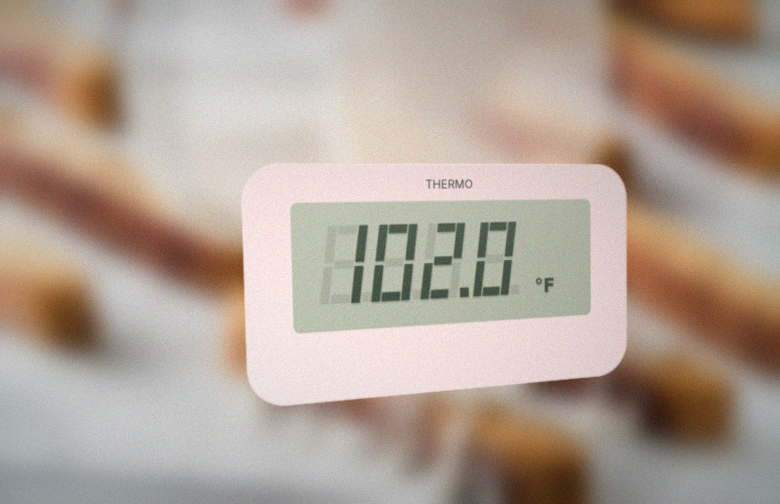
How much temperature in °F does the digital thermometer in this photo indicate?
102.0 °F
